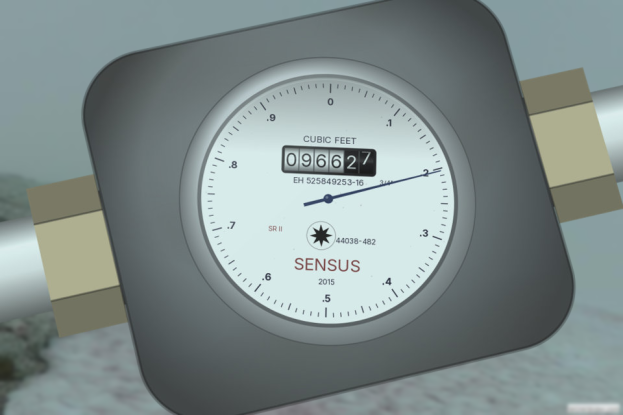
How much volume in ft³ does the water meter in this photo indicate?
96627.20 ft³
